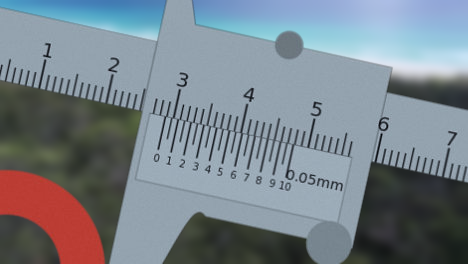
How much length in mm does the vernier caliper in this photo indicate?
28.8 mm
